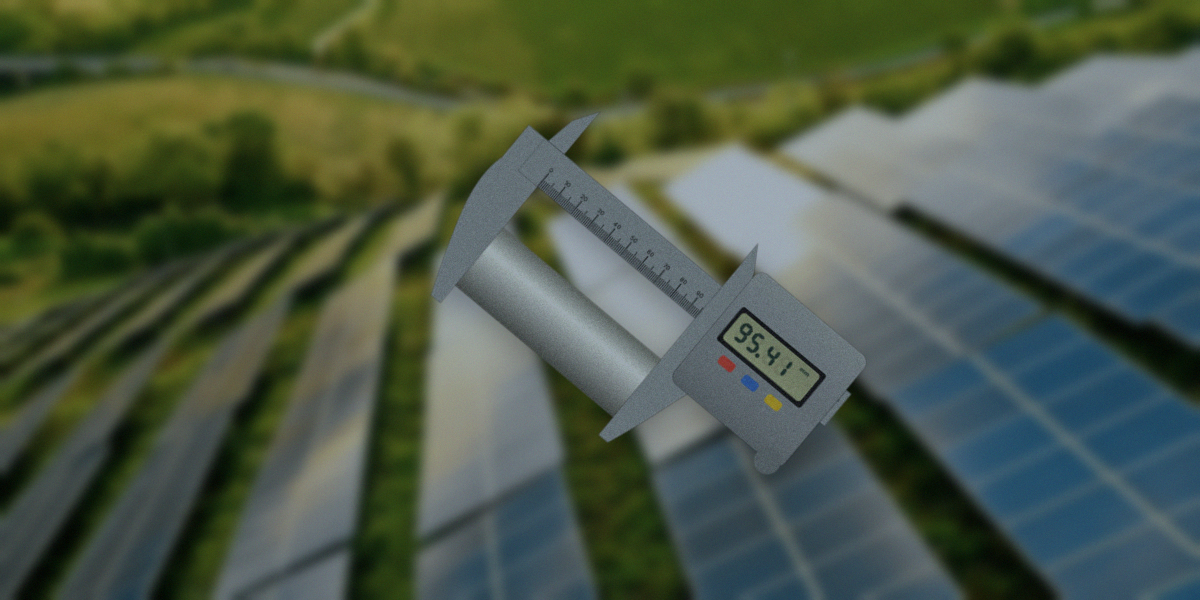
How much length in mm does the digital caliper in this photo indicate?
95.41 mm
